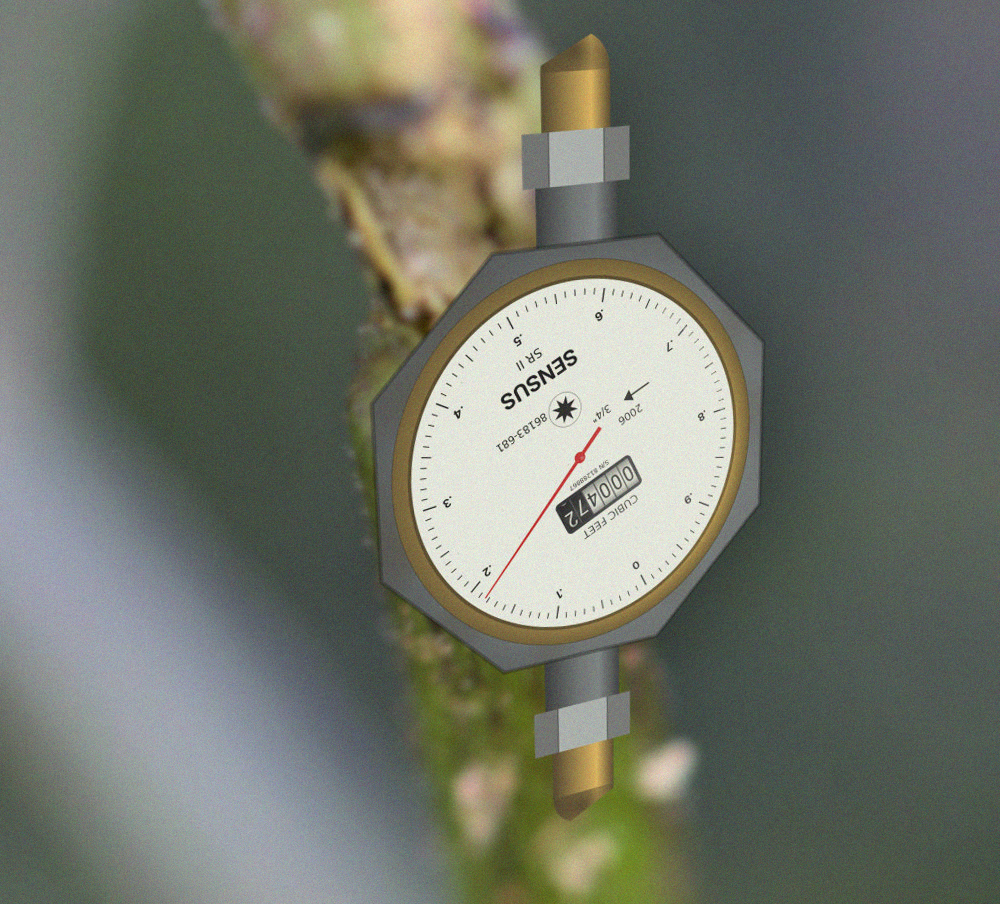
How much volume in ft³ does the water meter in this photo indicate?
472.18 ft³
